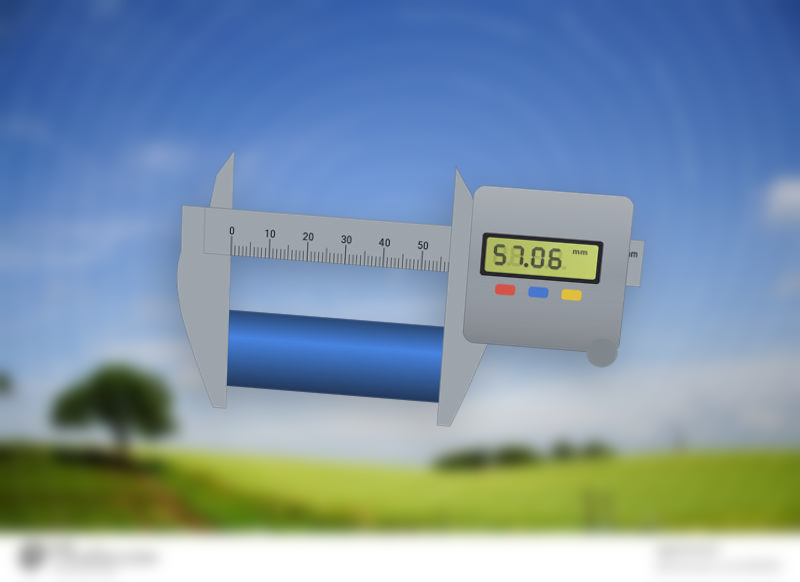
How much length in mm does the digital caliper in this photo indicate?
57.06 mm
